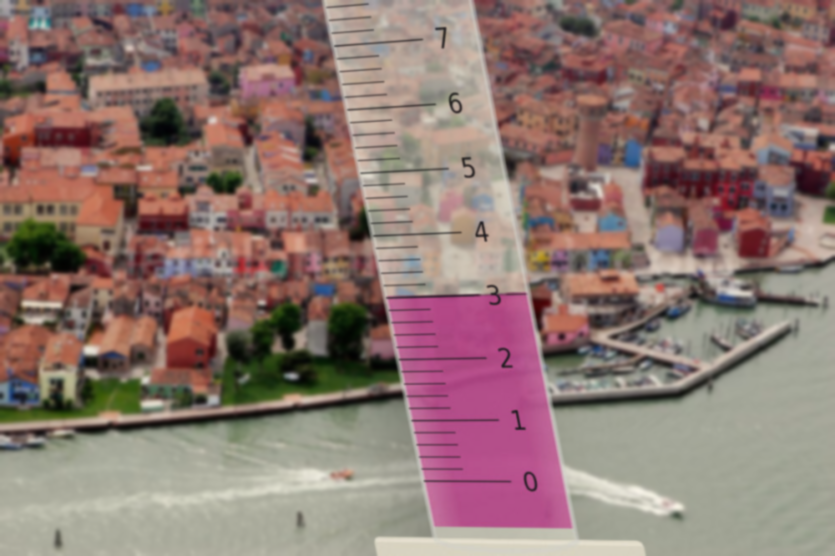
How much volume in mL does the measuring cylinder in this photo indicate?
3 mL
